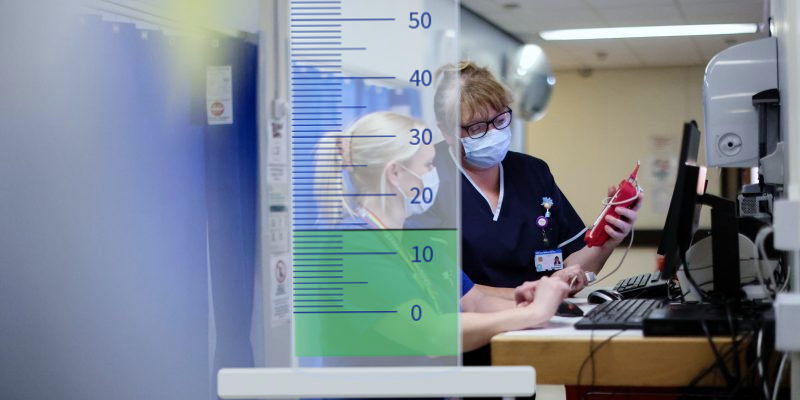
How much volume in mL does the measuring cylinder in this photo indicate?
14 mL
